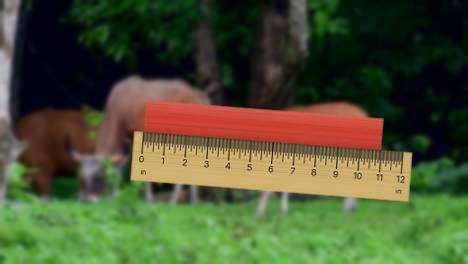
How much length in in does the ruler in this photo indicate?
11 in
